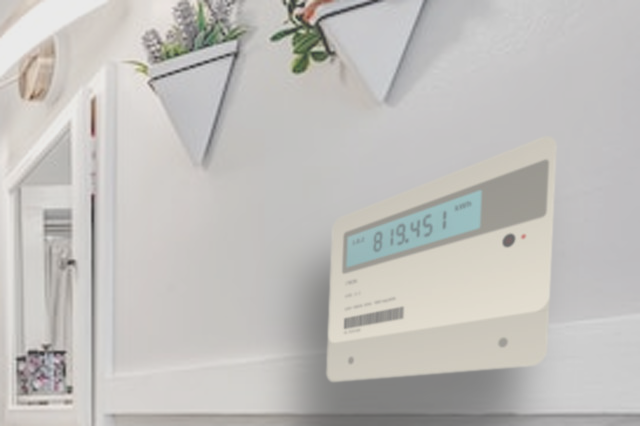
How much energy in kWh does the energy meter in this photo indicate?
819.451 kWh
